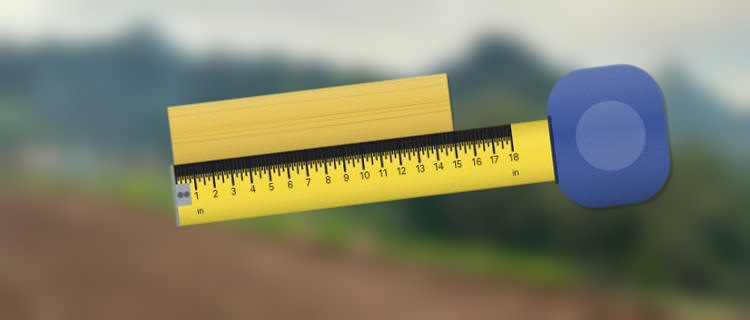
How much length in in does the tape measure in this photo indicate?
15 in
